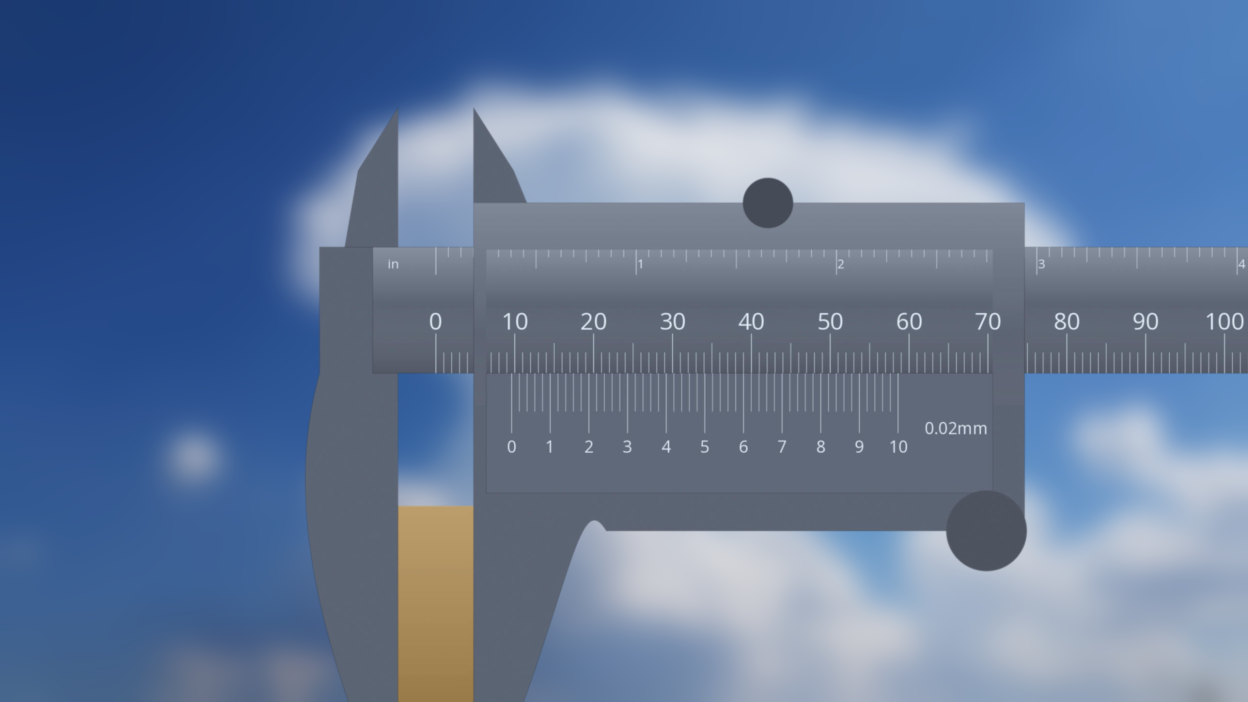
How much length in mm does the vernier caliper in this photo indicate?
9.6 mm
